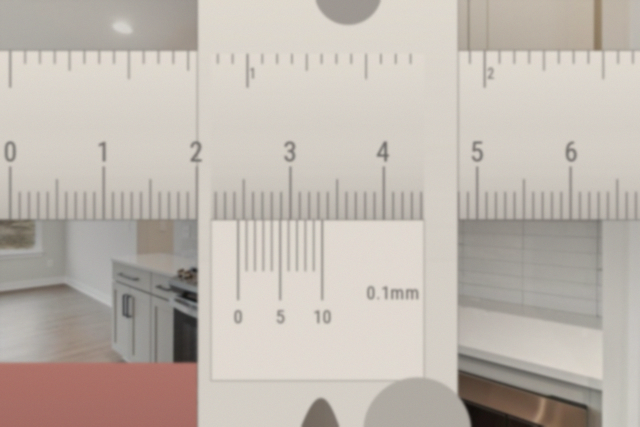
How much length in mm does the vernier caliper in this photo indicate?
24.4 mm
